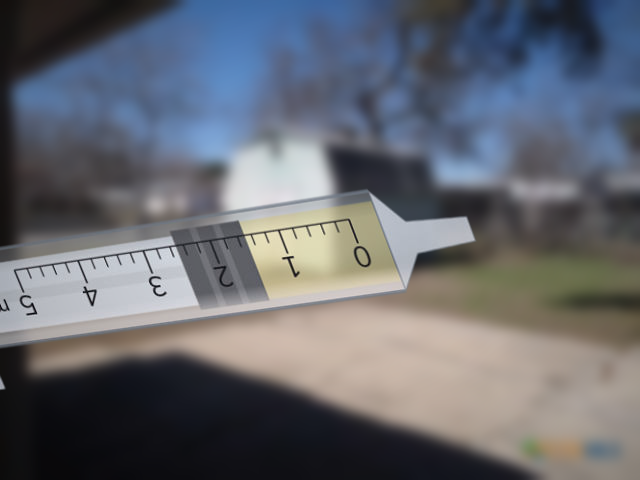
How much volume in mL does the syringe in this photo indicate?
1.5 mL
